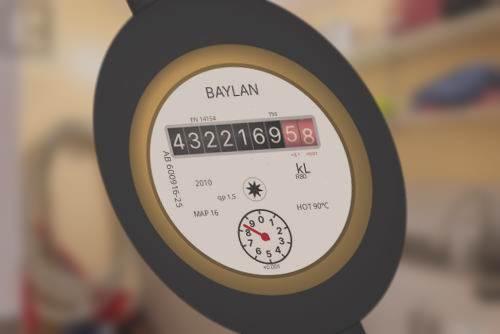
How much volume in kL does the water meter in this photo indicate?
4322169.578 kL
